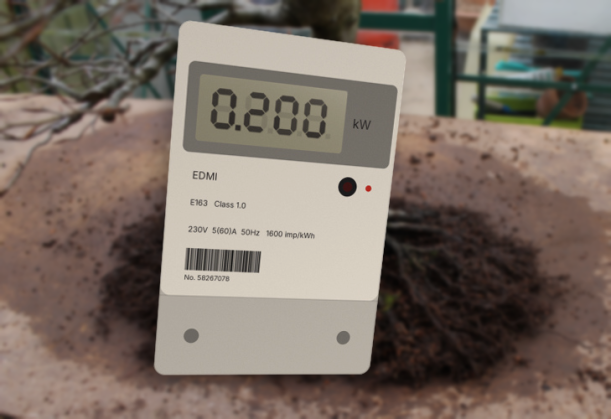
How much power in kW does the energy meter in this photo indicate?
0.200 kW
